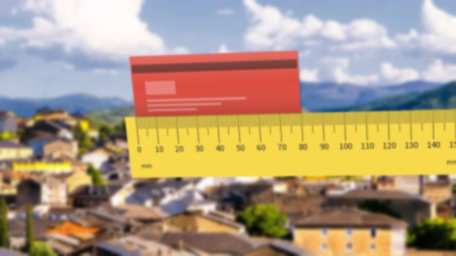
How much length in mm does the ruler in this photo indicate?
80 mm
